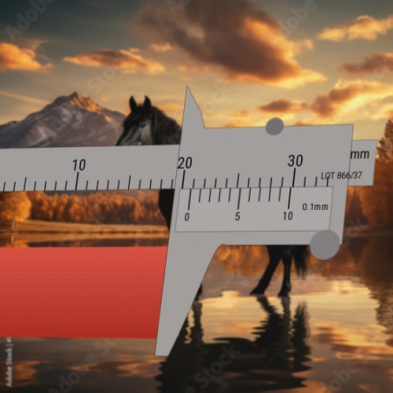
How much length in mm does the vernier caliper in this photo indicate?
20.8 mm
